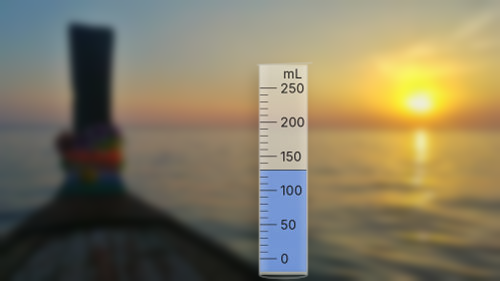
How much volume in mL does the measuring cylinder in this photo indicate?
130 mL
